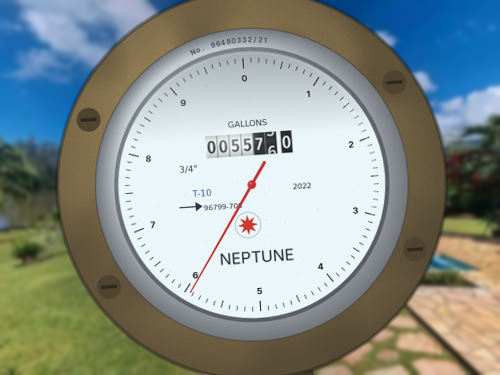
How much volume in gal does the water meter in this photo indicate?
55755.9 gal
